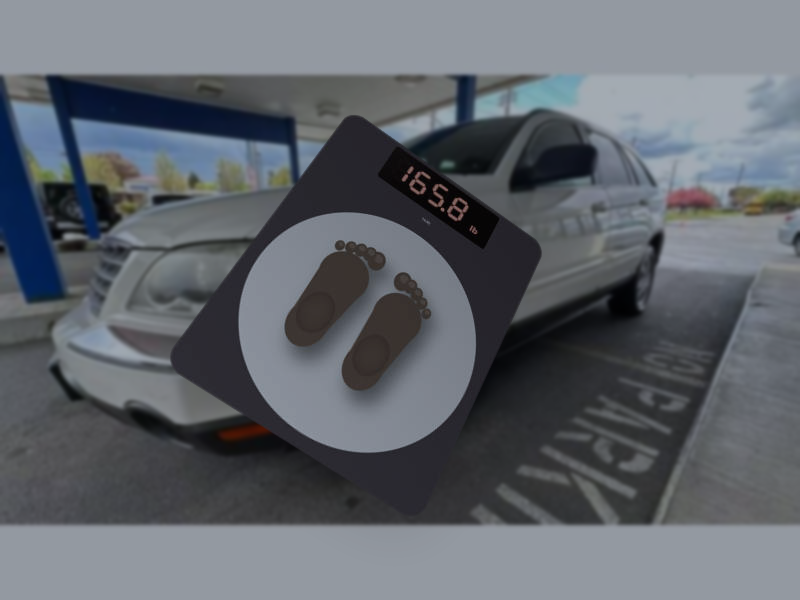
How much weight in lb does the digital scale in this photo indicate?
165.8 lb
